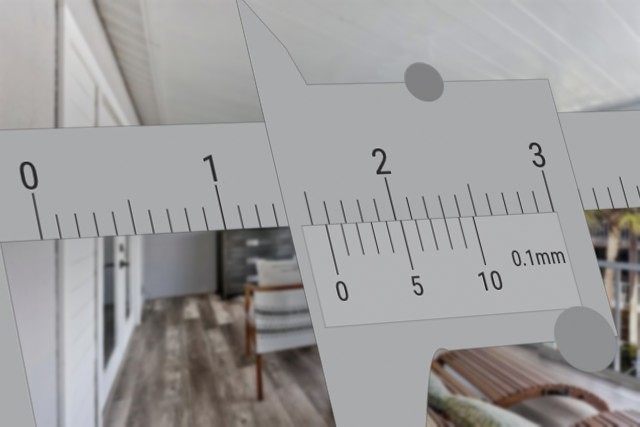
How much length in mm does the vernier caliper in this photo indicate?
15.8 mm
